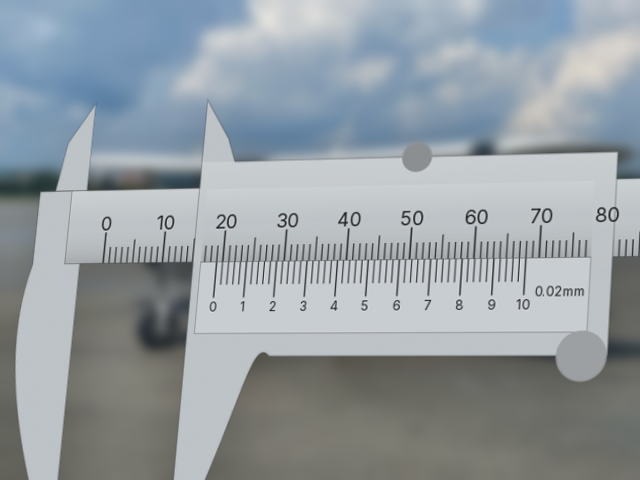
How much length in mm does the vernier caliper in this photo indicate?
19.0 mm
